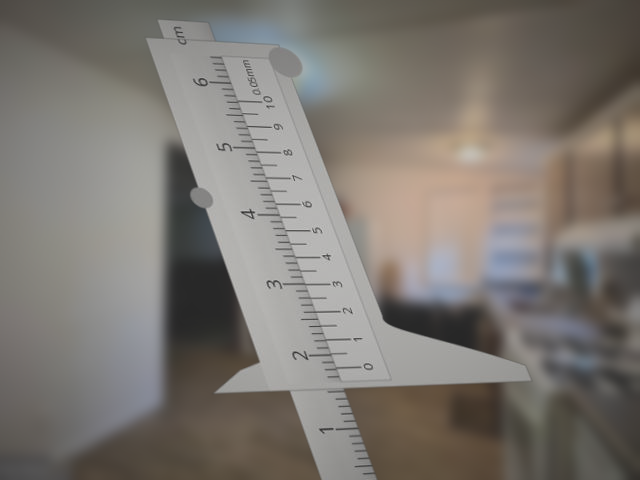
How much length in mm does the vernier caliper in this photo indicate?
18.2 mm
